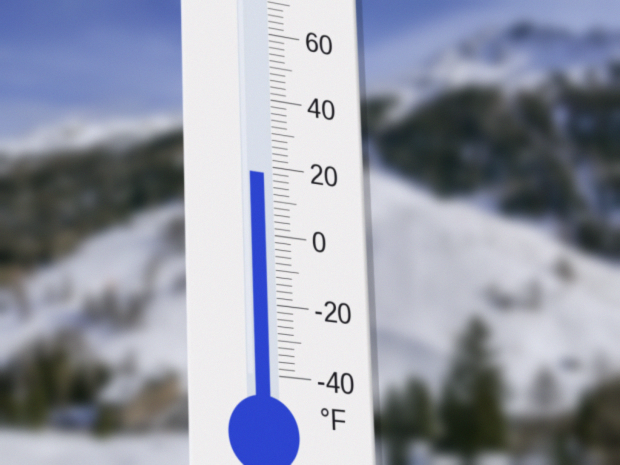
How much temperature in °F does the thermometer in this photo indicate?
18 °F
